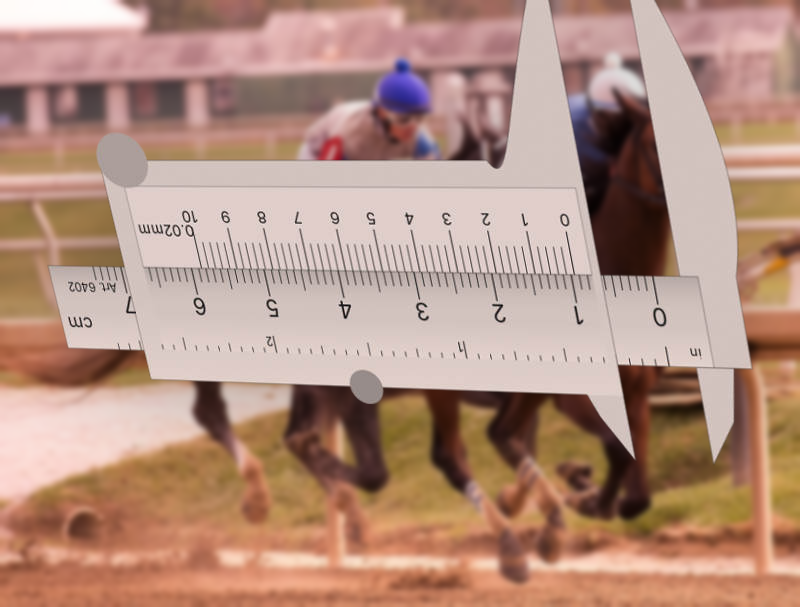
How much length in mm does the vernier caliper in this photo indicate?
9.6 mm
